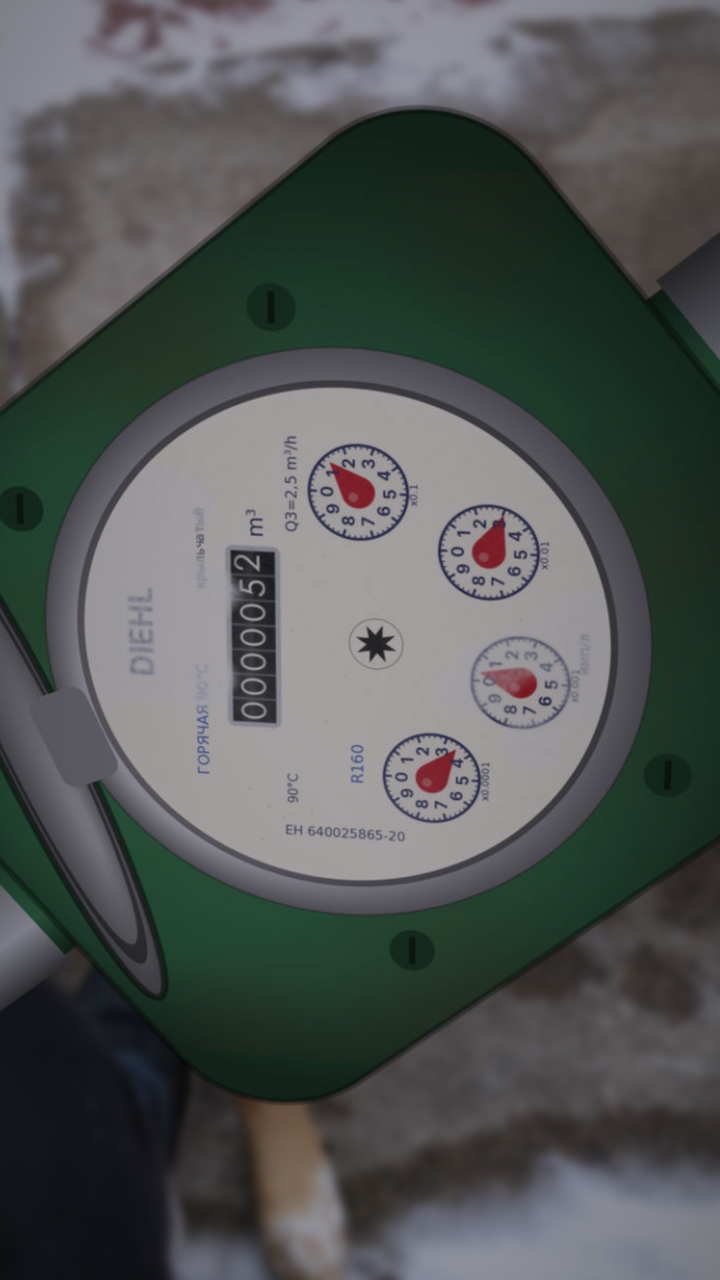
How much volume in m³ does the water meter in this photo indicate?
52.1303 m³
